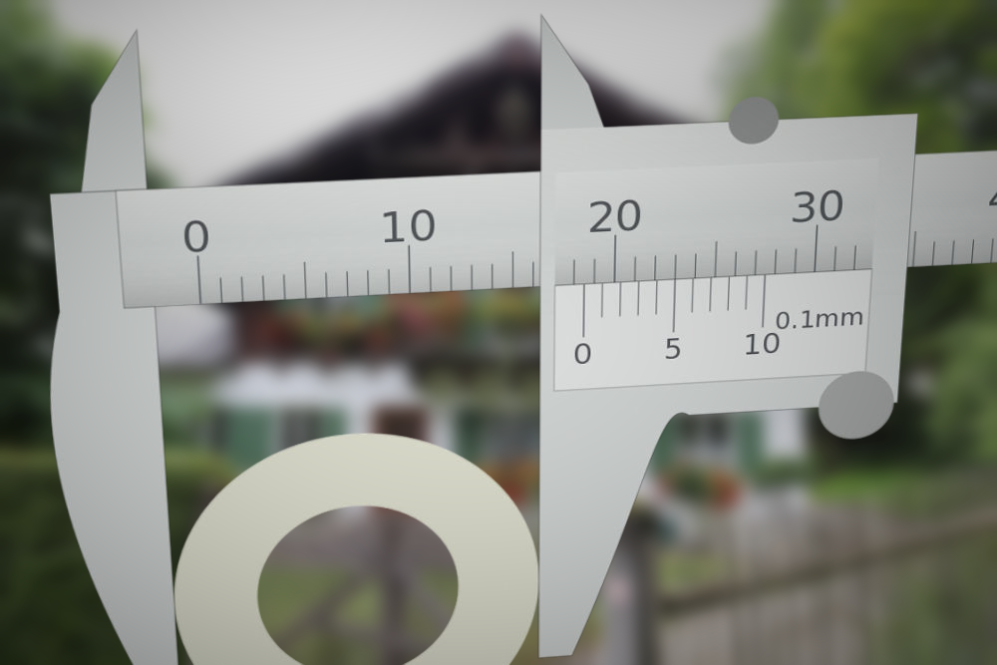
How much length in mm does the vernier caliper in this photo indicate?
18.5 mm
